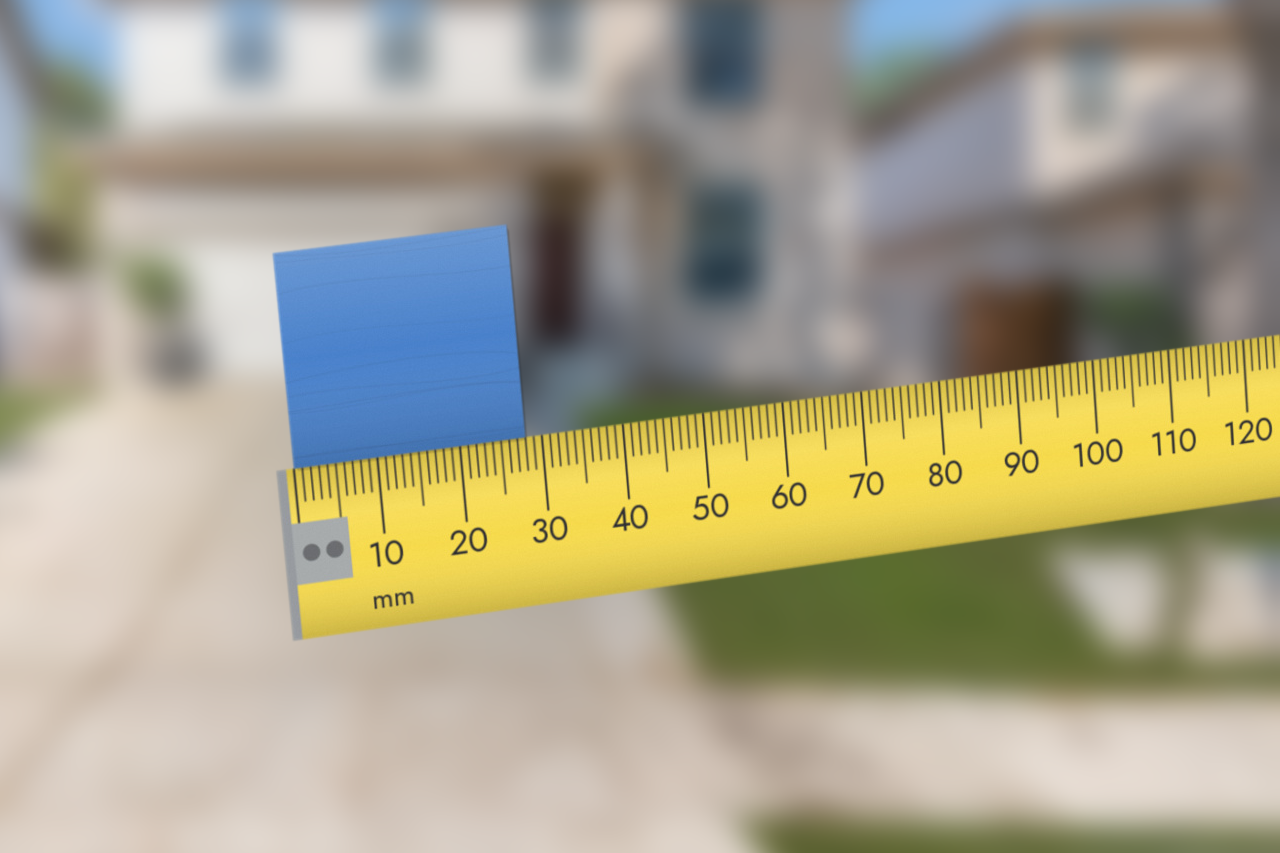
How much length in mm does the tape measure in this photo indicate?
28 mm
